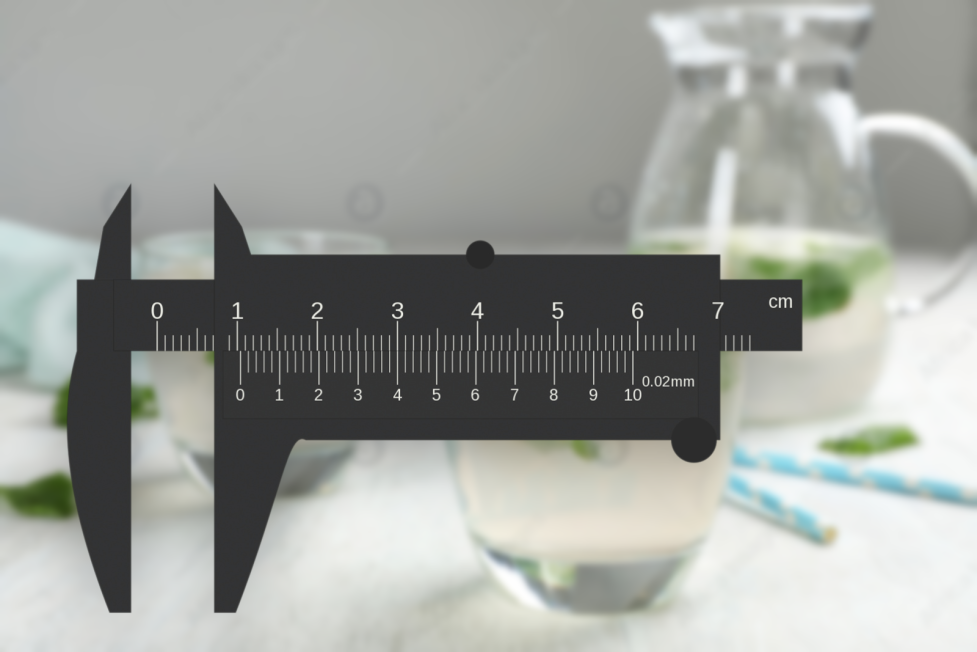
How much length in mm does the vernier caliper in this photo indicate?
10.4 mm
